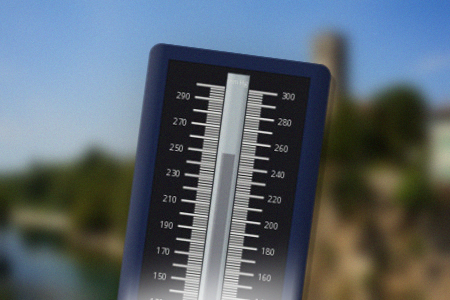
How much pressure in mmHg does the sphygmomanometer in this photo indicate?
250 mmHg
